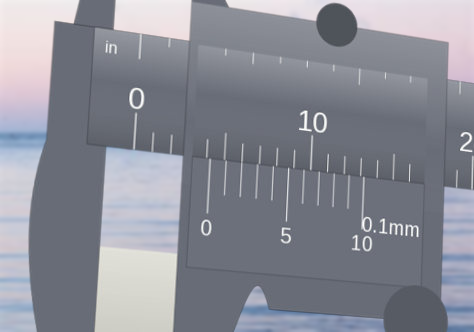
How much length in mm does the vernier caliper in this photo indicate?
4.2 mm
